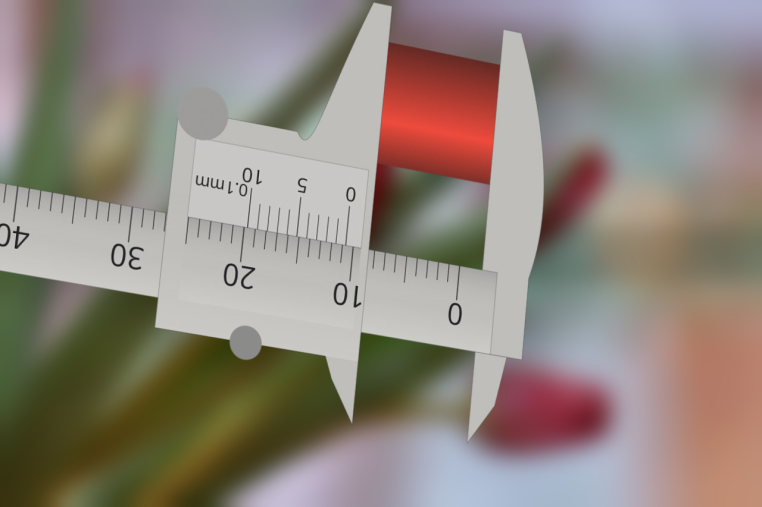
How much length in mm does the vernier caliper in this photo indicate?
10.7 mm
